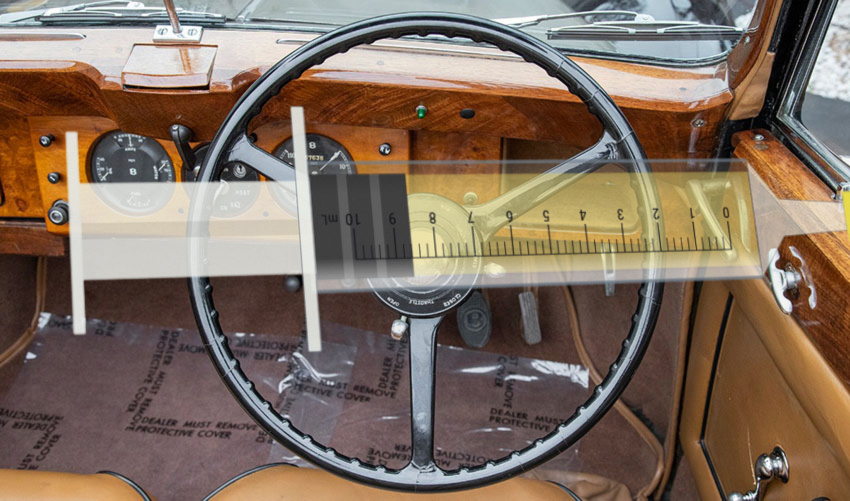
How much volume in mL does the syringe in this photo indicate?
8.6 mL
